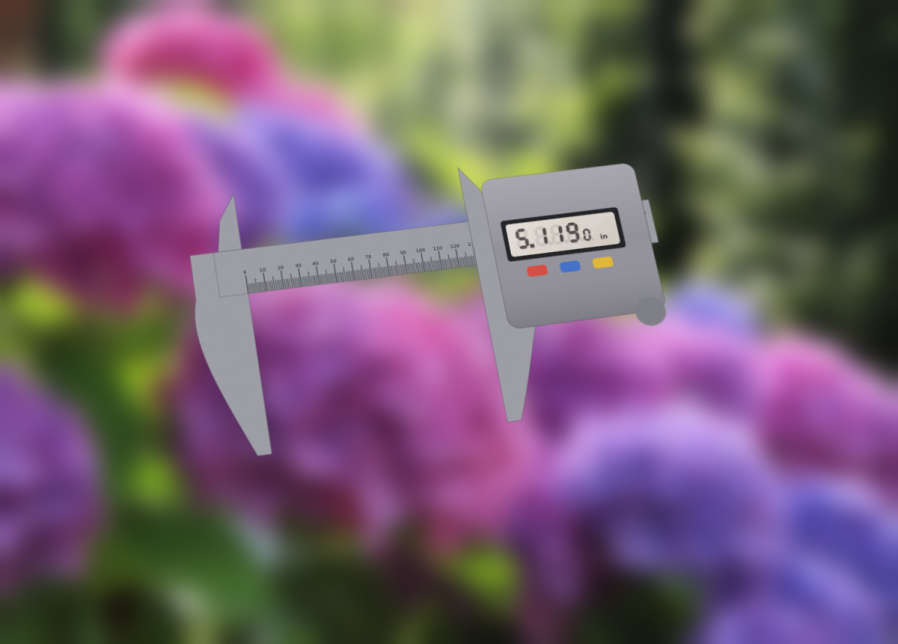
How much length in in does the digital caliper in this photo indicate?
5.1190 in
